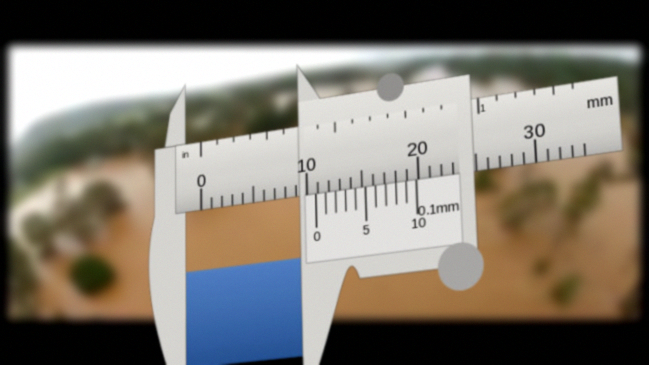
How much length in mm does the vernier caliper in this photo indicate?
10.8 mm
